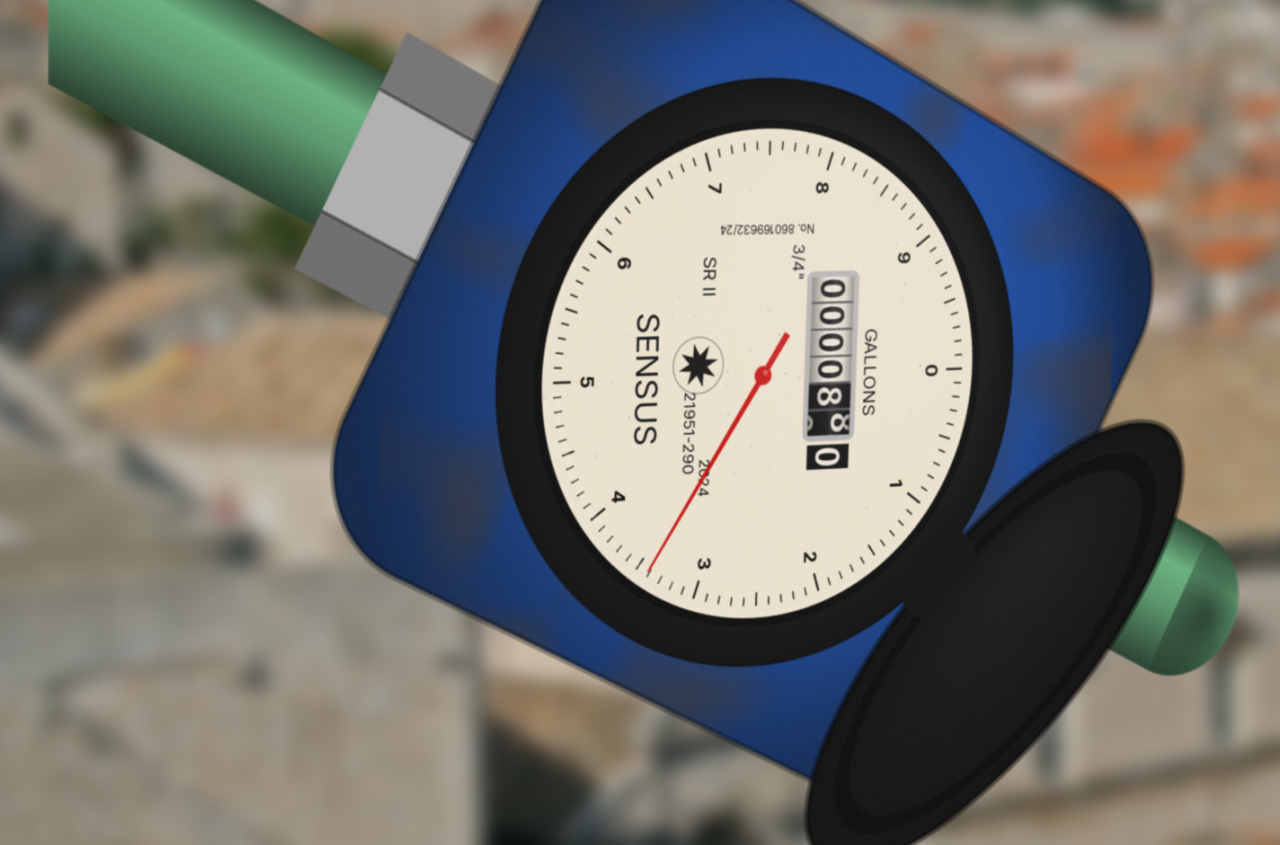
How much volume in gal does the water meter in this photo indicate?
883.4 gal
